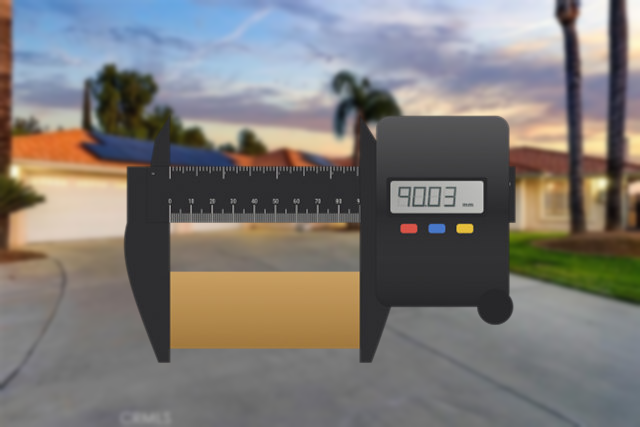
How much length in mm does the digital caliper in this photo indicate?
90.03 mm
